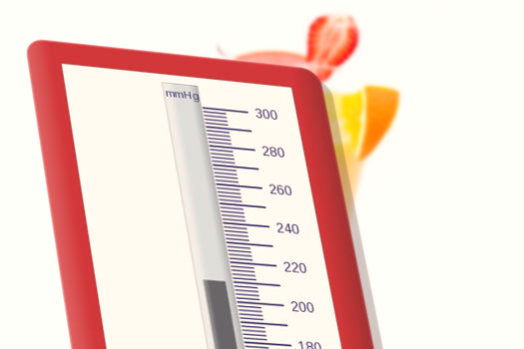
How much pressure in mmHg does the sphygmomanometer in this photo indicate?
210 mmHg
